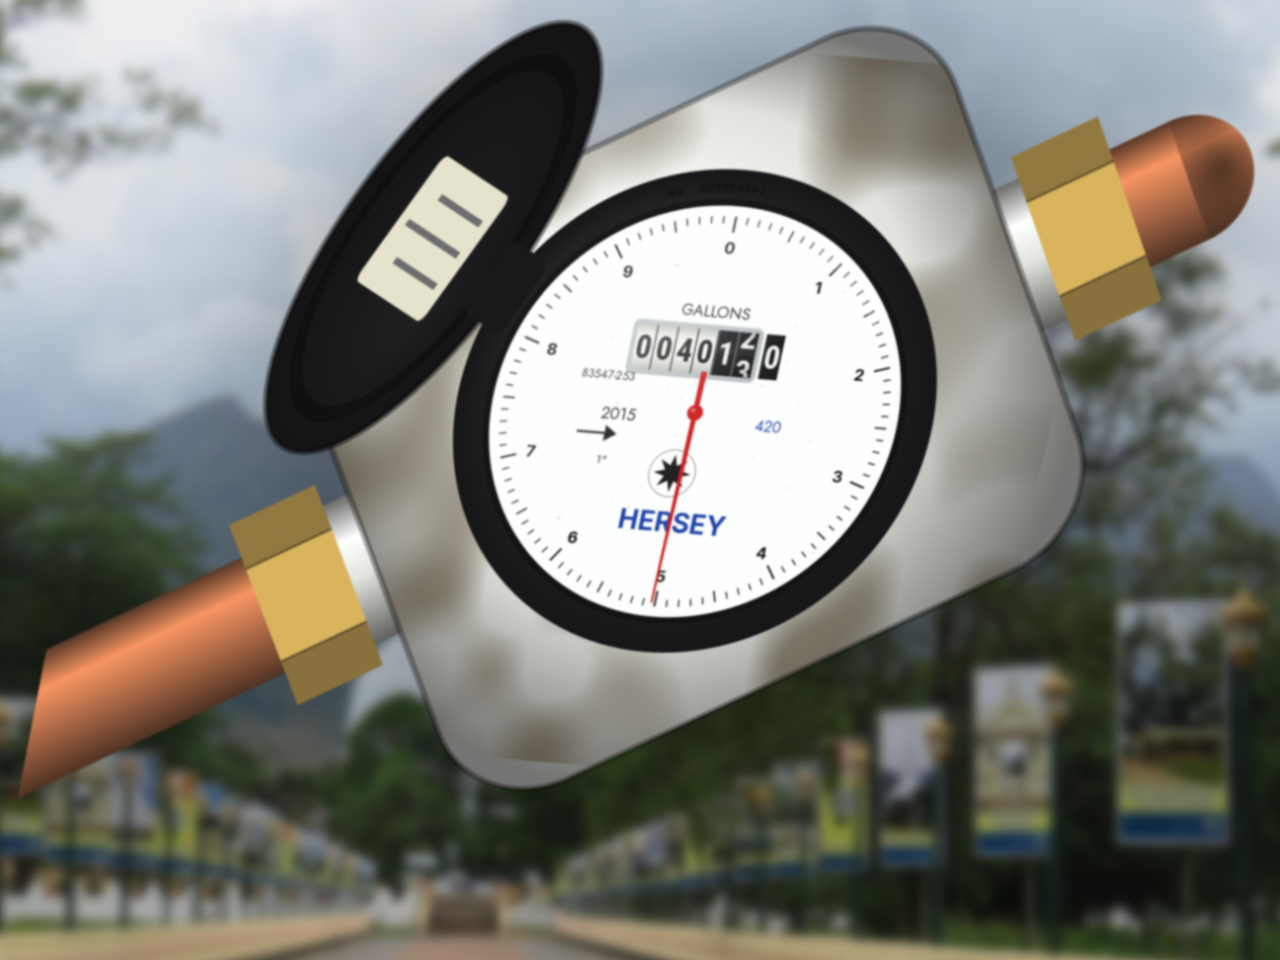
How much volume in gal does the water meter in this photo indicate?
40125.0 gal
